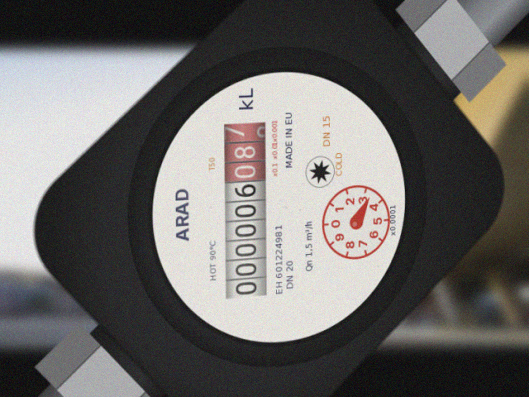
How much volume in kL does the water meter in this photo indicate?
6.0873 kL
